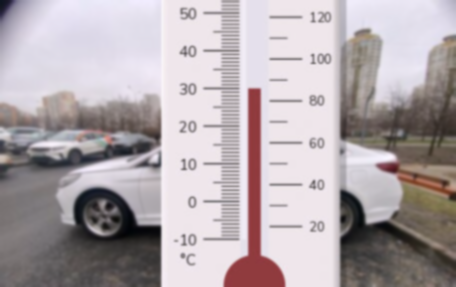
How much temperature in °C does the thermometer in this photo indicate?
30 °C
